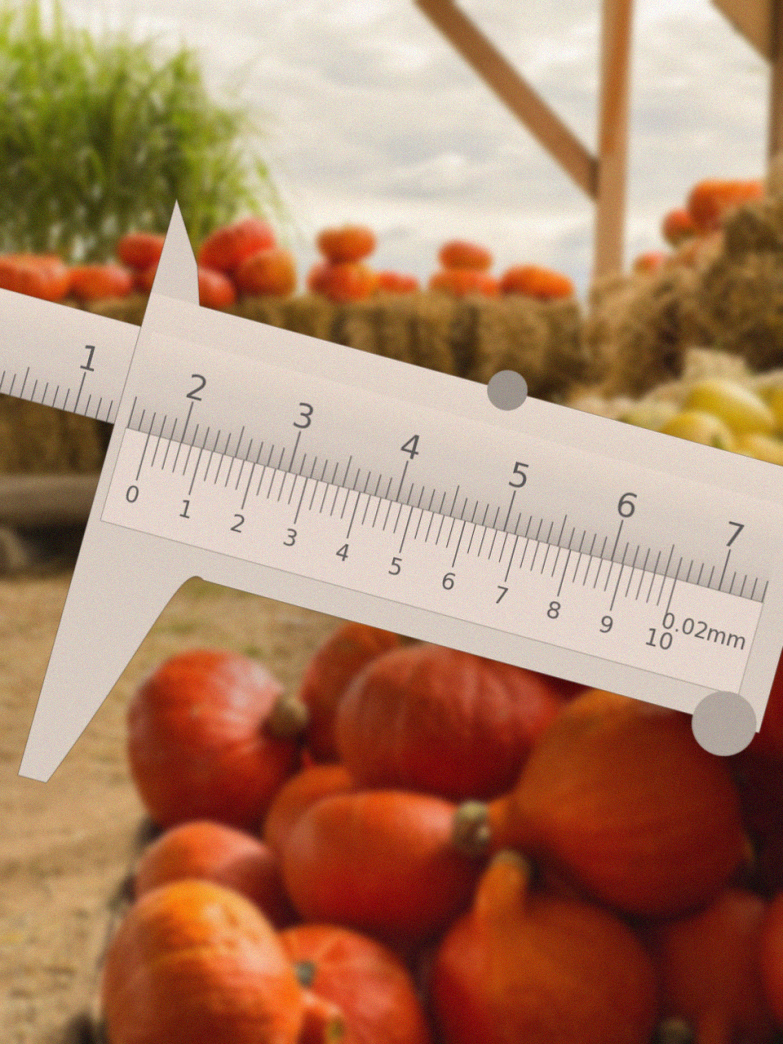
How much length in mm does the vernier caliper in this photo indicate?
17.0 mm
